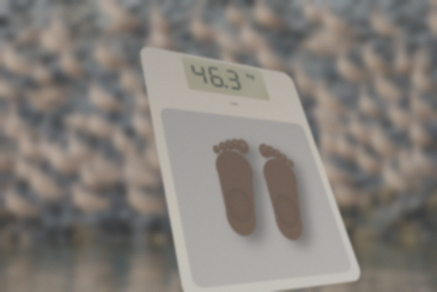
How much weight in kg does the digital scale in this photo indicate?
46.3 kg
